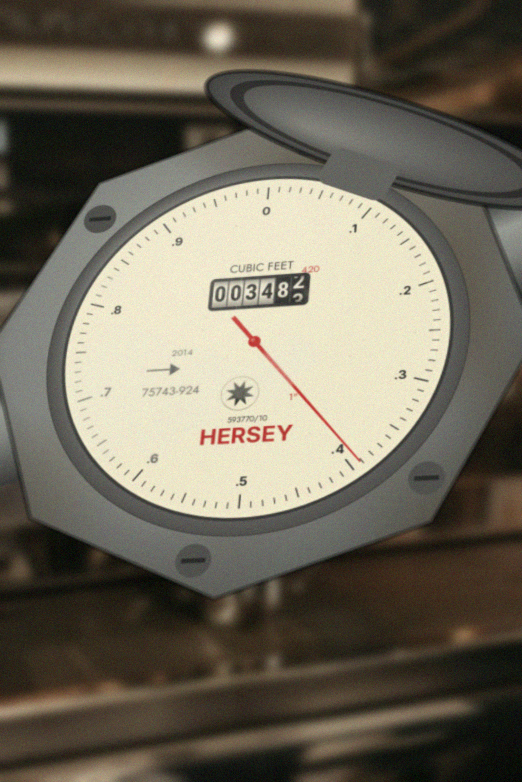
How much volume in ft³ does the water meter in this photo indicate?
3482.39 ft³
